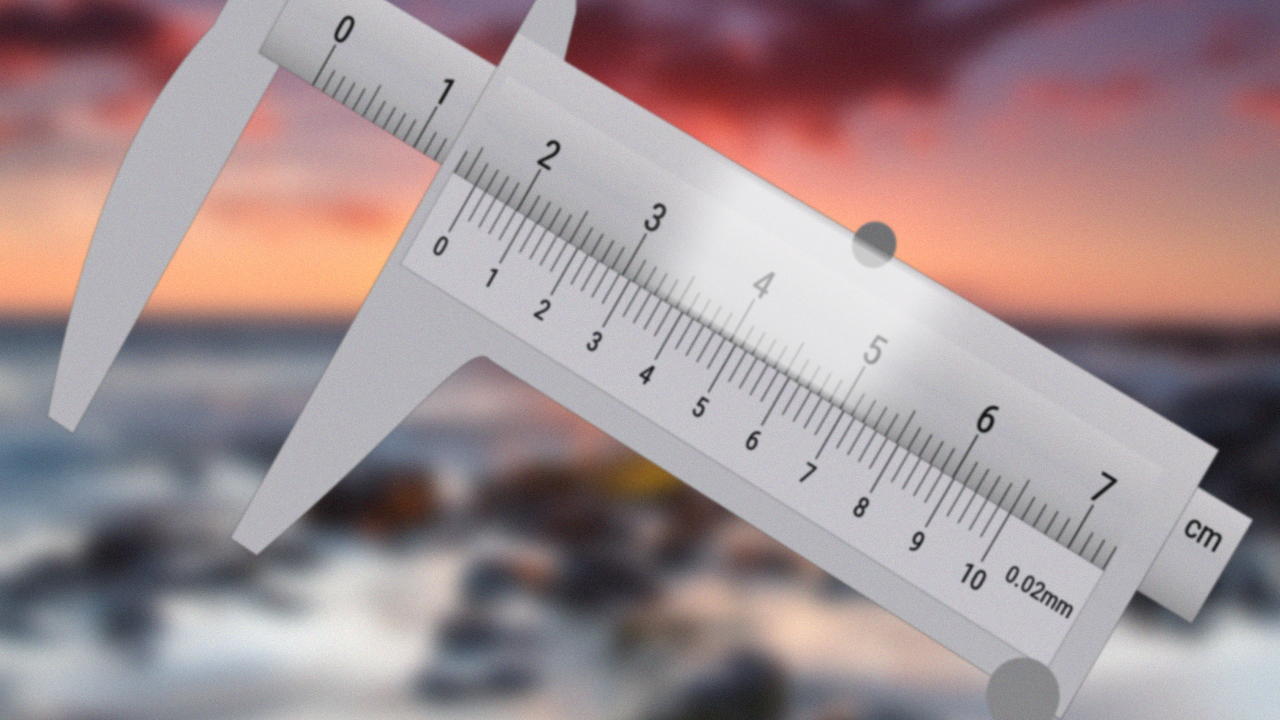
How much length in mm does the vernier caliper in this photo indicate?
16.0 mm
